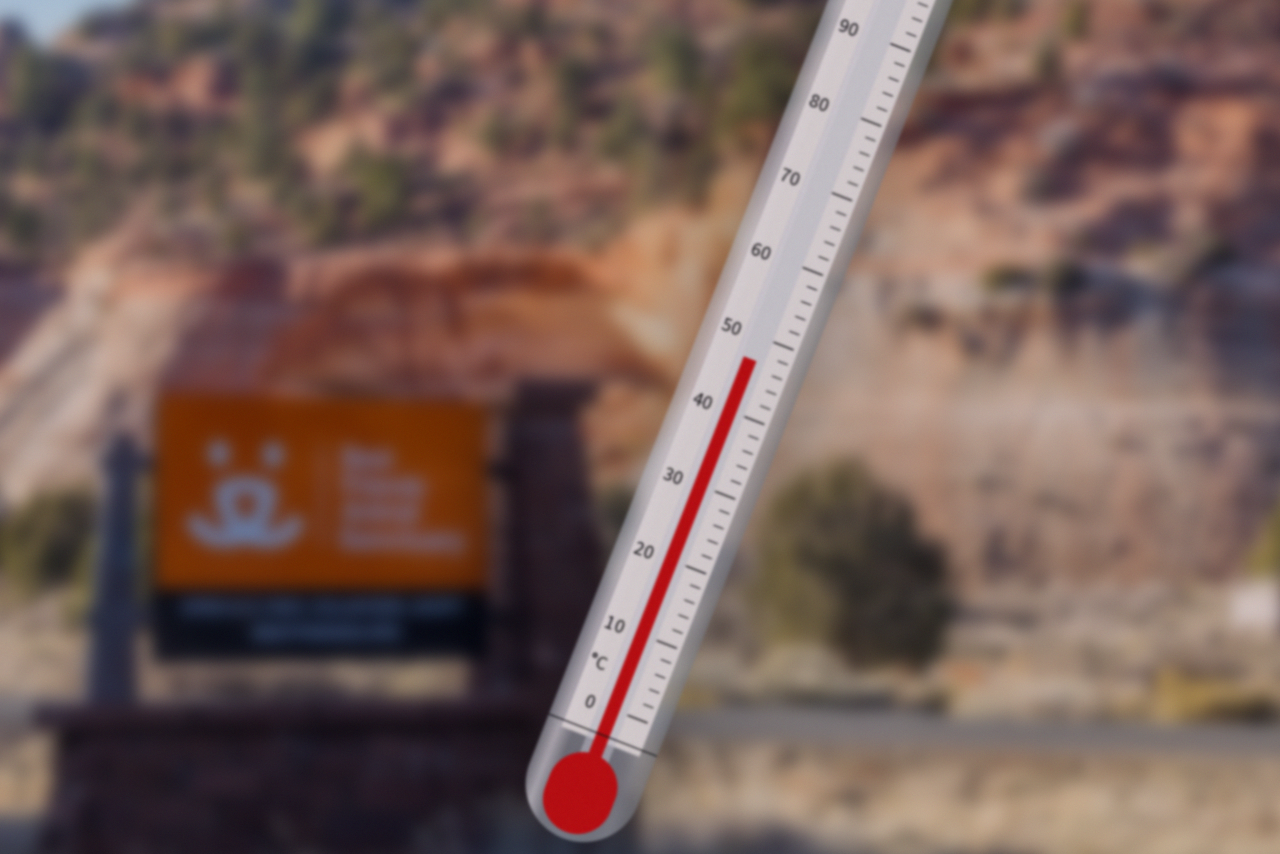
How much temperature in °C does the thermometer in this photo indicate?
47 °C
